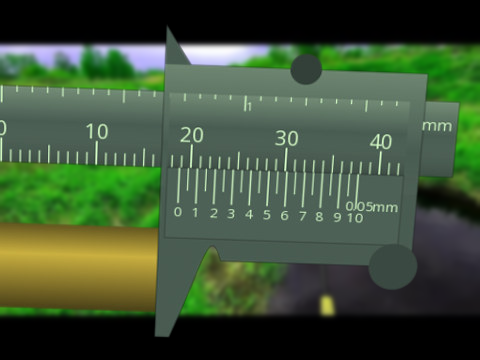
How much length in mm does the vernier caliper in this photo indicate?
18.8 mm
